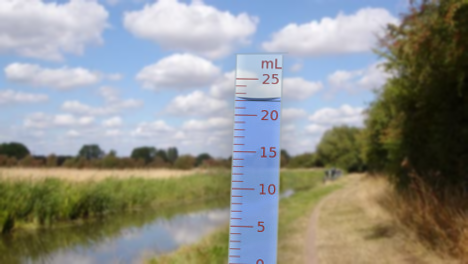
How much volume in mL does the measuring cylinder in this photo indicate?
22 mL
